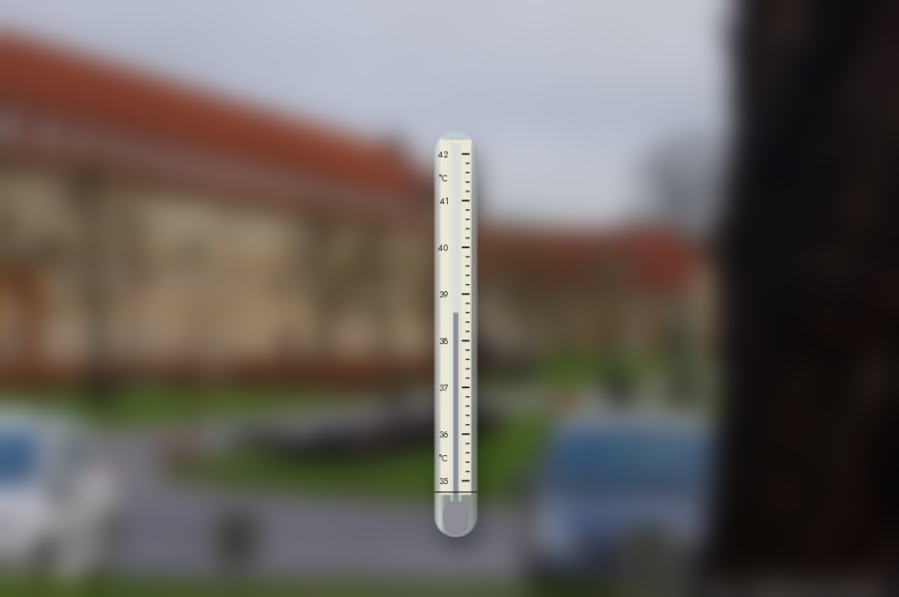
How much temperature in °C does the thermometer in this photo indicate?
38.6 °C
